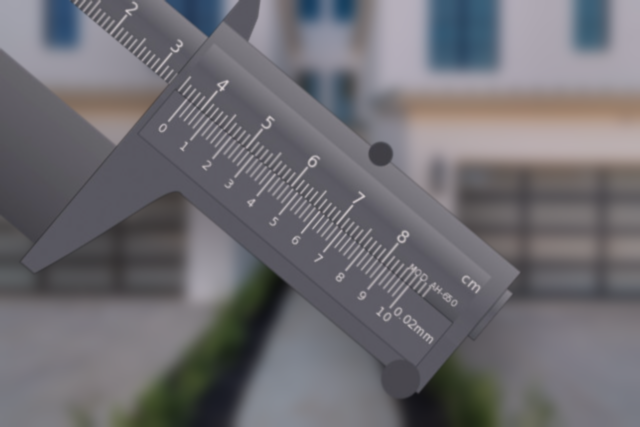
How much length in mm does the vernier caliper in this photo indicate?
37.0 mm
